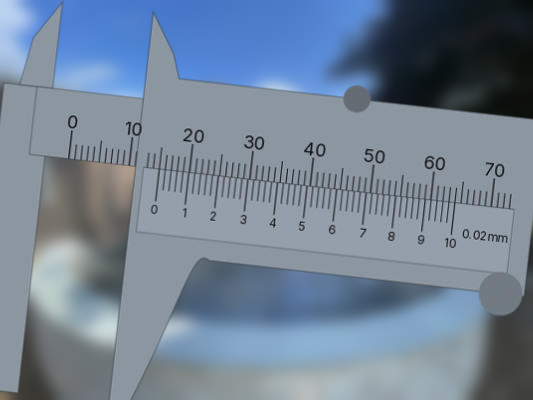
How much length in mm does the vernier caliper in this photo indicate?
15.0 mm
